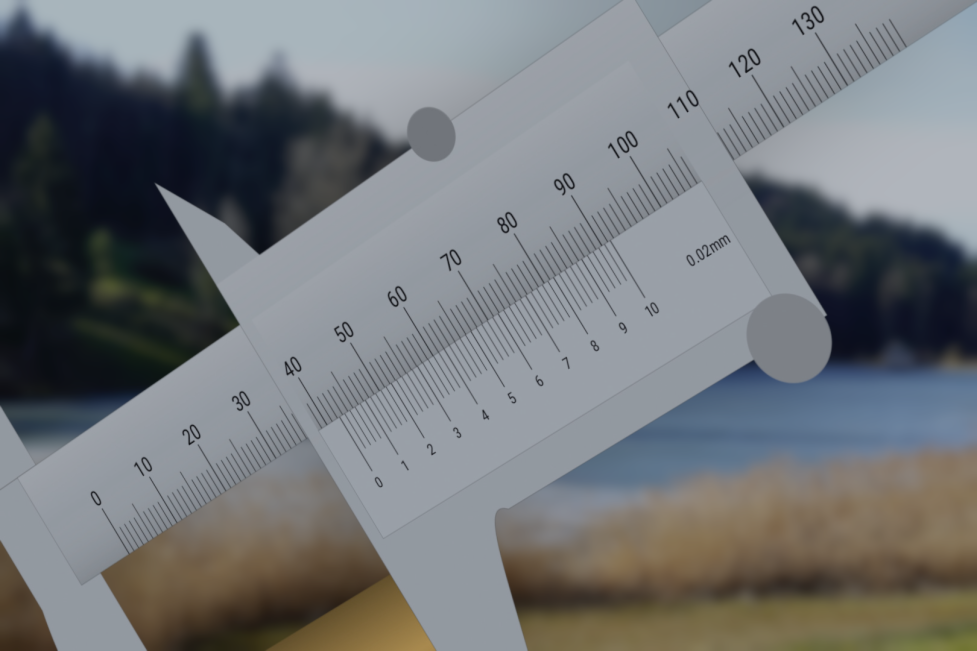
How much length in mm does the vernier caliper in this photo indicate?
42.4 mm
